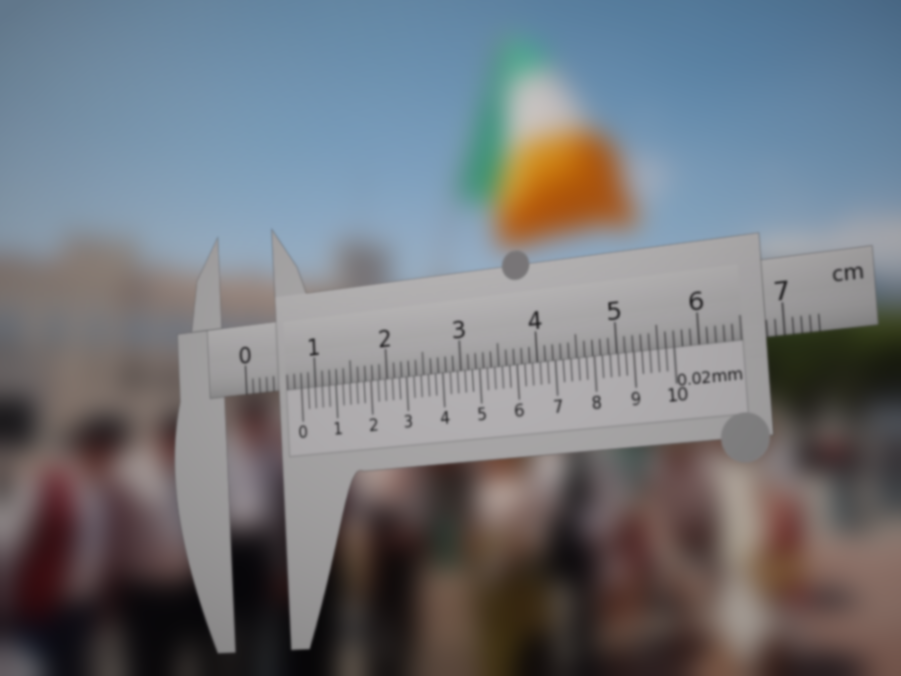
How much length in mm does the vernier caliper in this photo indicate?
8.0 mm
